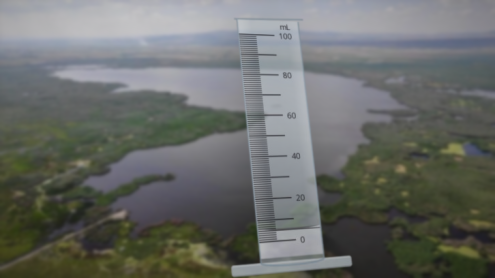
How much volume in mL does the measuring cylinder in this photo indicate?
5 mL
